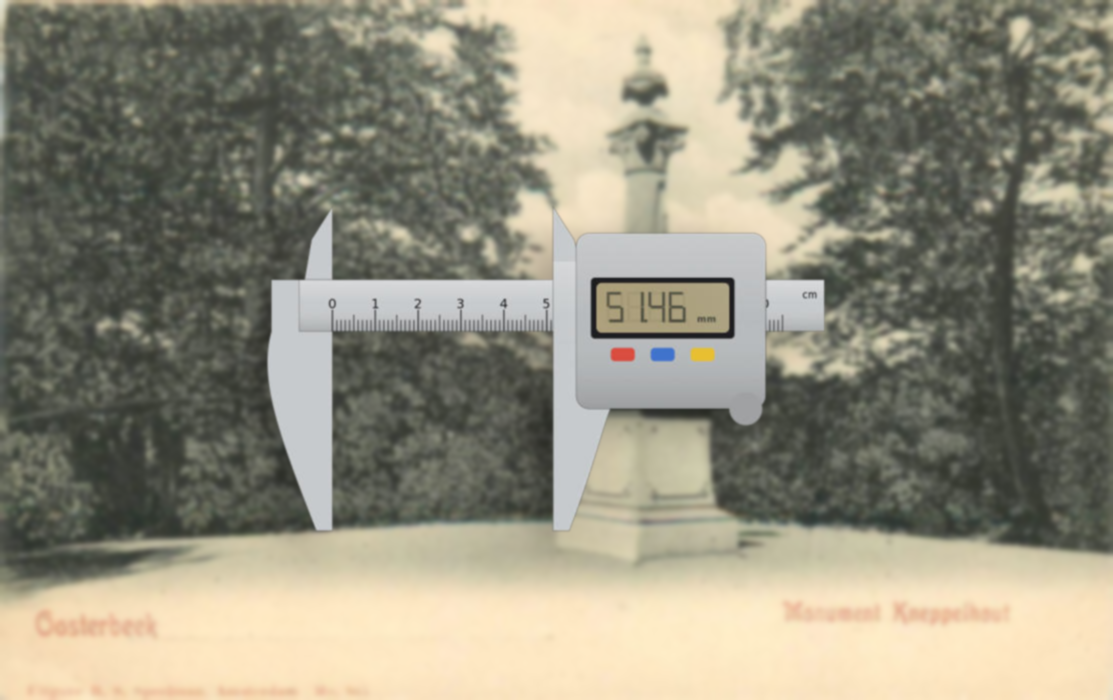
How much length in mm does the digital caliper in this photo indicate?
51.46 mm
